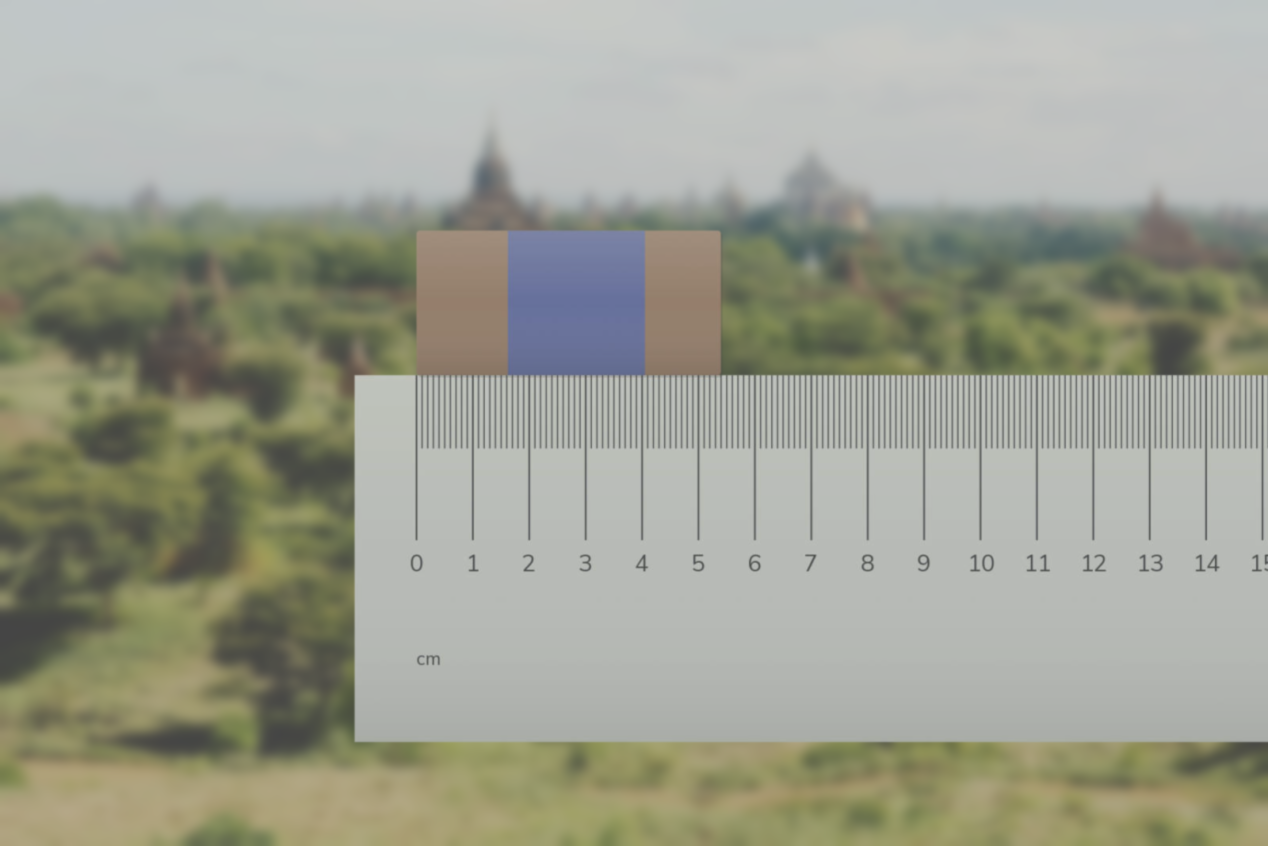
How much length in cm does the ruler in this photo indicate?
5.4 cm
